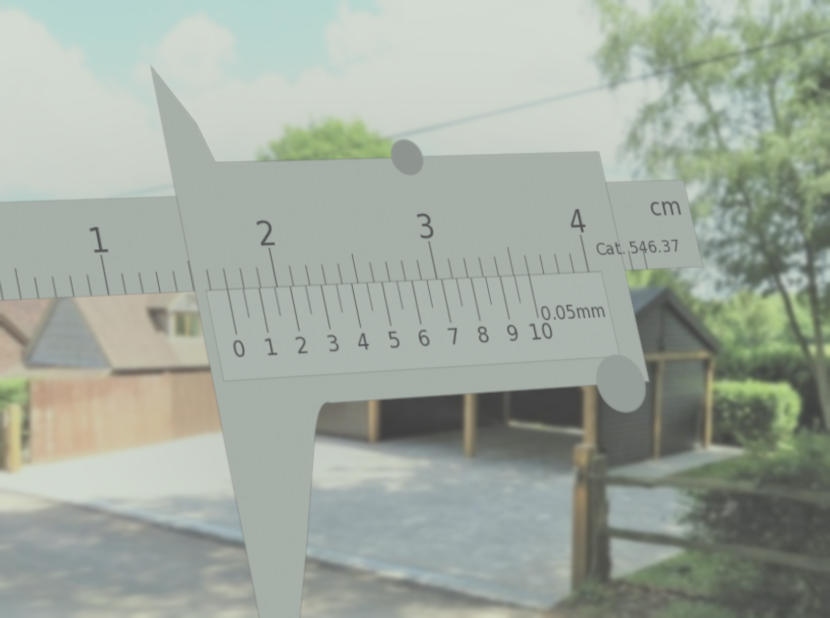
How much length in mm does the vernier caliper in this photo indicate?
17.0 mm
